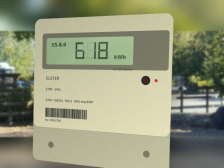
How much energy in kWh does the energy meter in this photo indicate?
618 kWh
